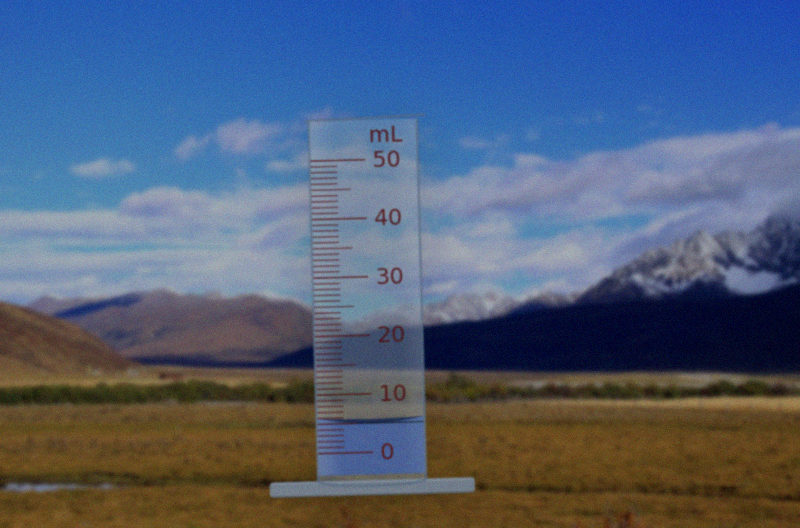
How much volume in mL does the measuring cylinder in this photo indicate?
5 mL
